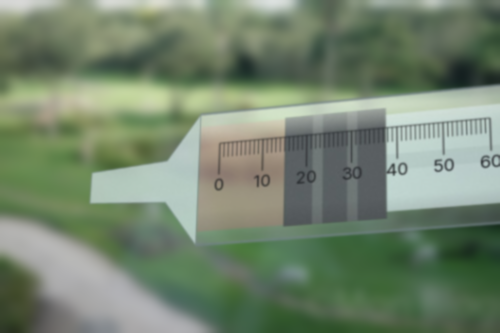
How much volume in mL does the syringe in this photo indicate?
15 mL
